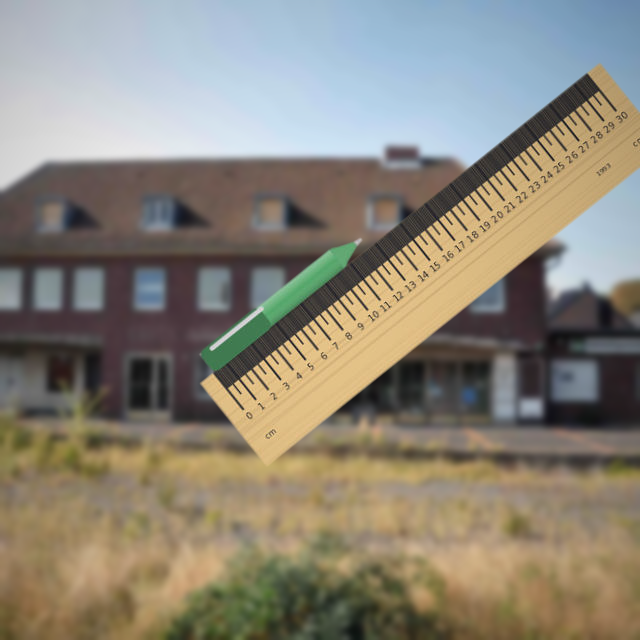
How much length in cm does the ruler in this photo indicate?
12.5 cm
